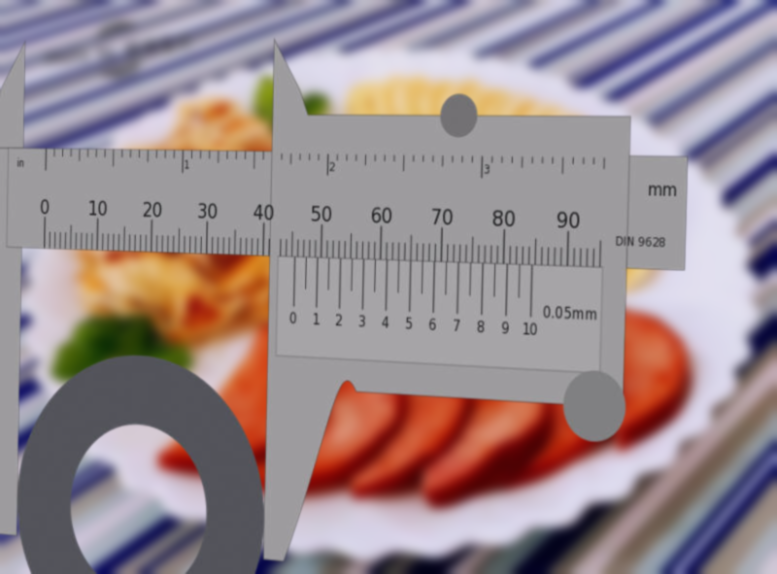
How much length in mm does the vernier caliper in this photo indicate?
45.5 mm
